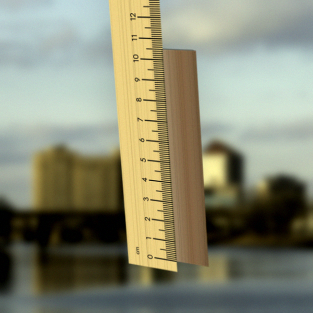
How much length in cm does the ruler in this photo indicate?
10.5 cm
